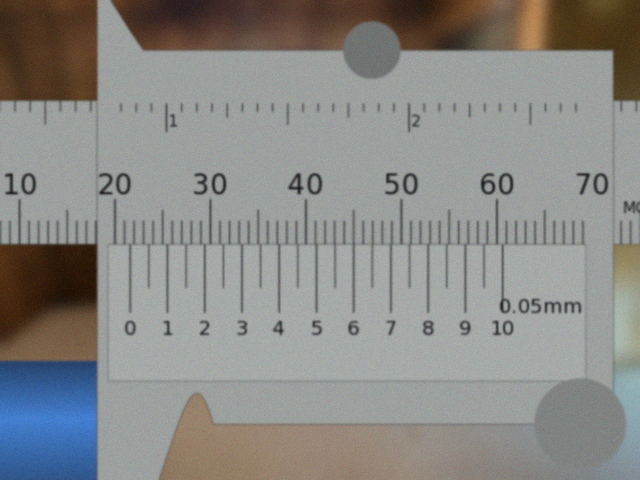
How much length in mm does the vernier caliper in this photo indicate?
21.6 mm
